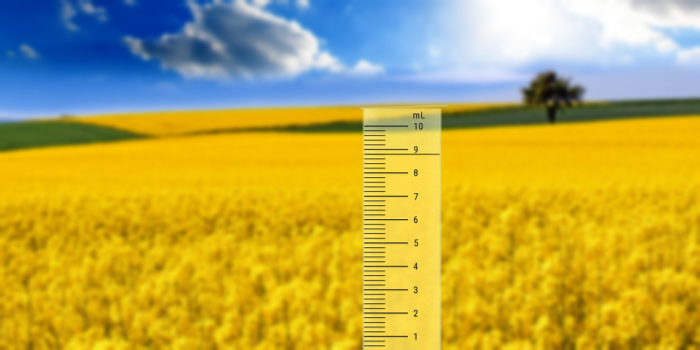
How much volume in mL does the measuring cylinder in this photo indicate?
8.8 mL
